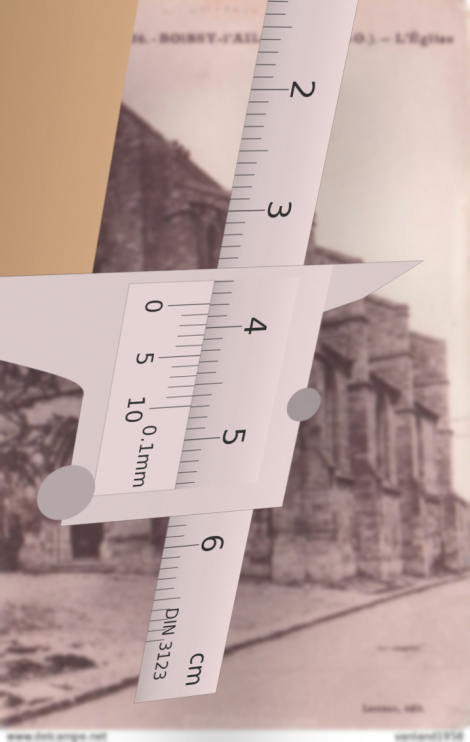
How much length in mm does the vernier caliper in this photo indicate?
37.9 mm
